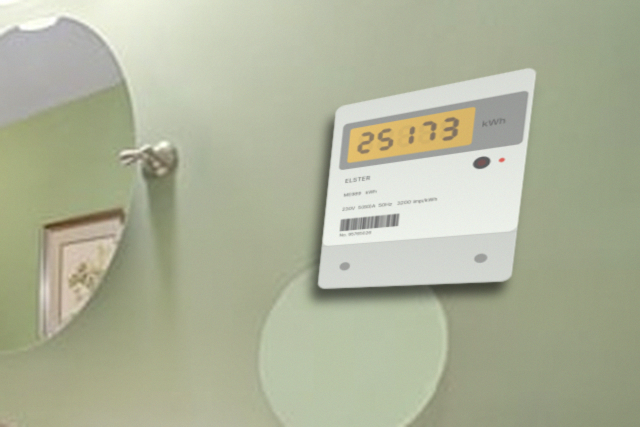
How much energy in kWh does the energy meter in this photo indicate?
25173 kWh
